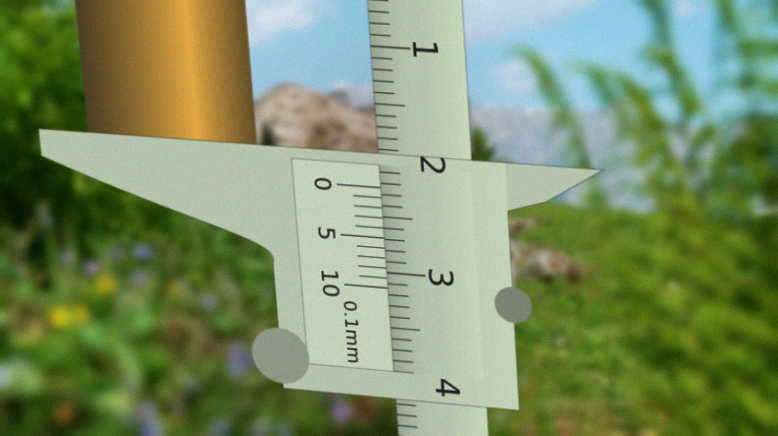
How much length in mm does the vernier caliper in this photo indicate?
22.4 mm
